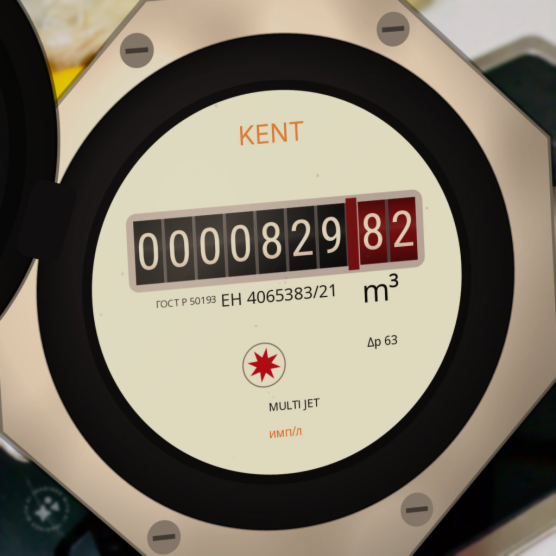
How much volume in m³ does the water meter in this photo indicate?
829.82 m³
